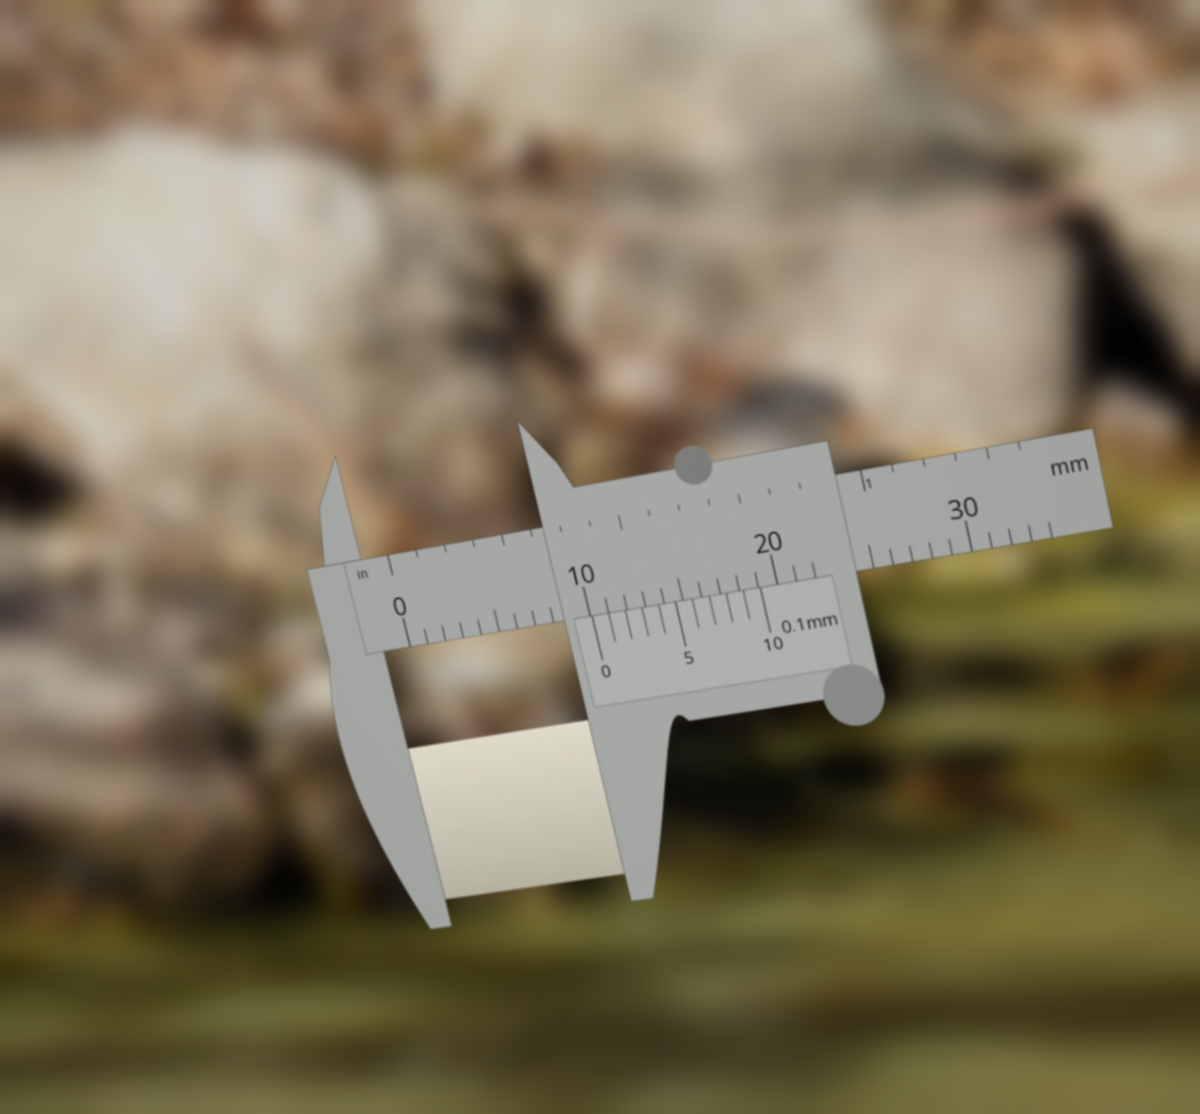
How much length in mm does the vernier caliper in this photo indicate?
10.1 mm
